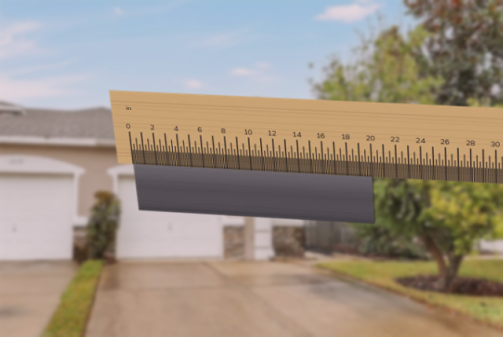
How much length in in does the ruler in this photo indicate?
20 in
